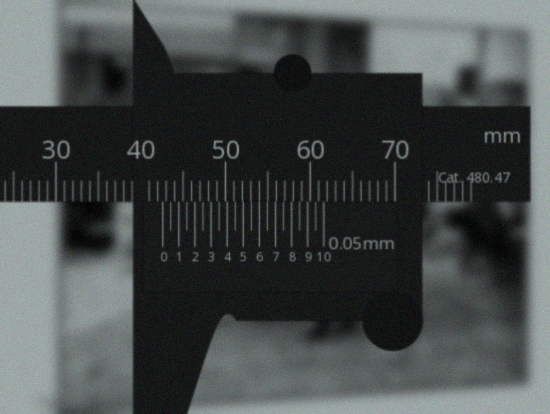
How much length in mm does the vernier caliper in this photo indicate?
42.6 mm
